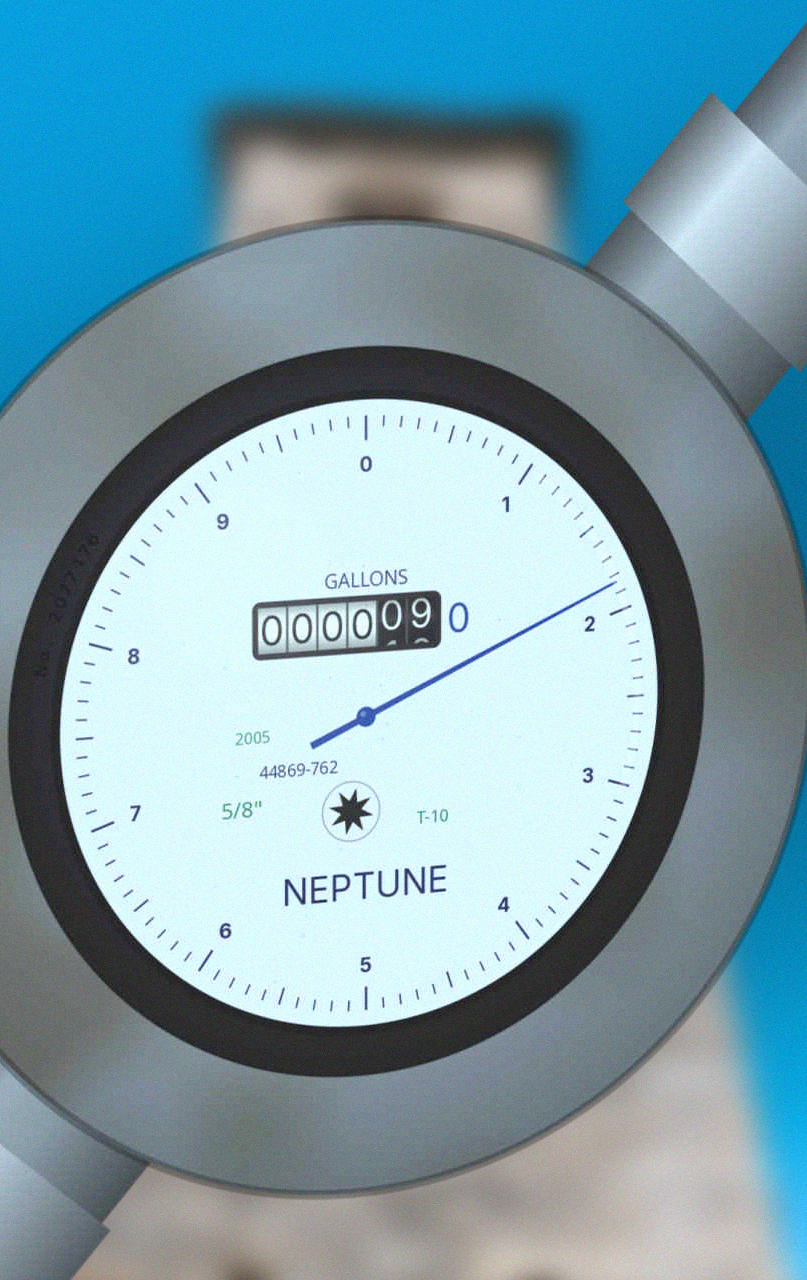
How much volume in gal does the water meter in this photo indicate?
91.8 gal
